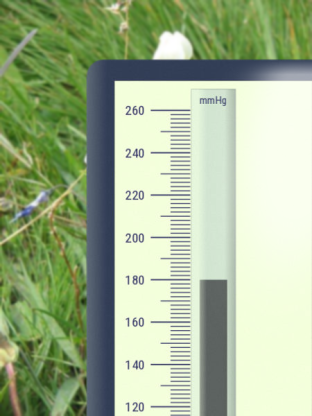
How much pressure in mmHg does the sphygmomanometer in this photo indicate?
180 mmHg
